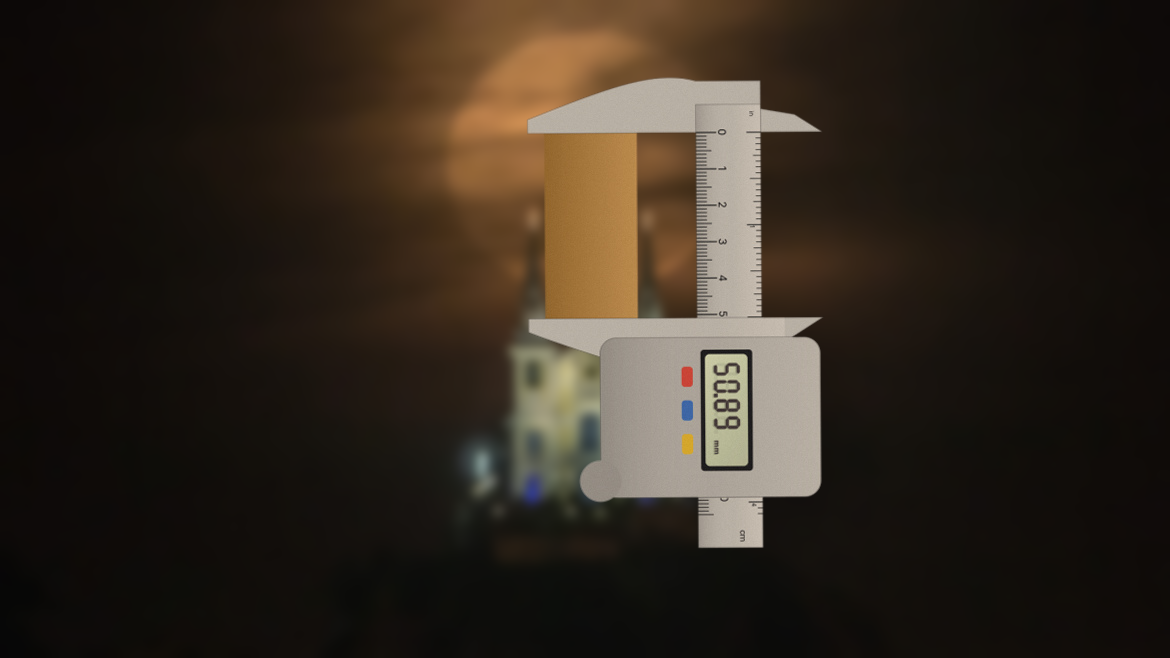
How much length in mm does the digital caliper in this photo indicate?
50.89 mm
